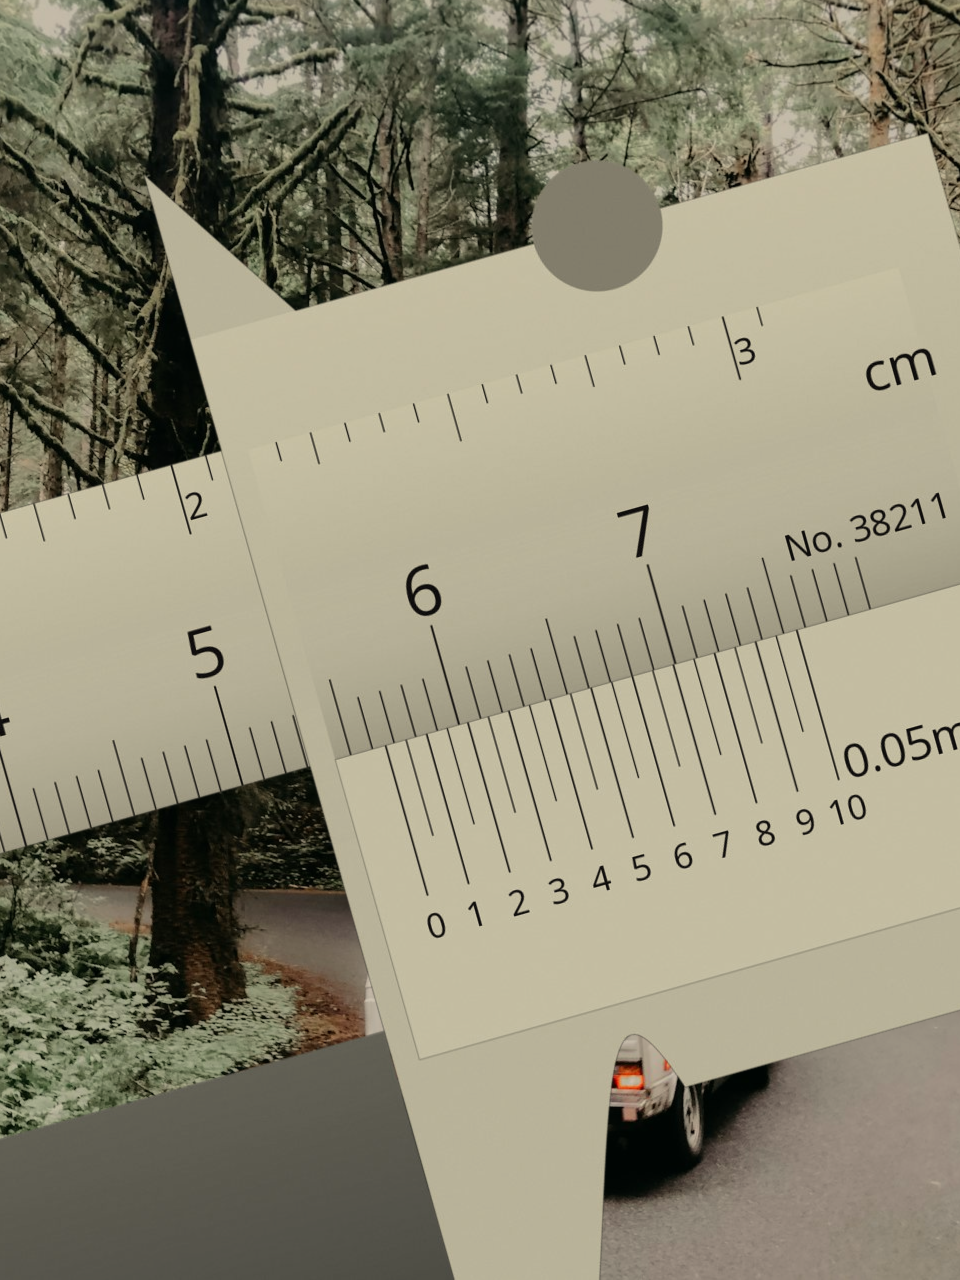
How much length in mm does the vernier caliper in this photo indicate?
56.6 mm
